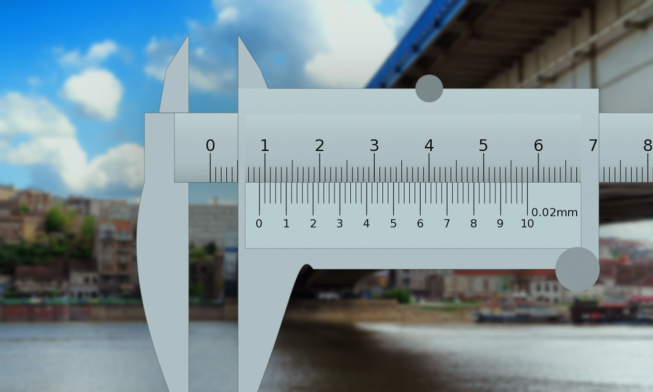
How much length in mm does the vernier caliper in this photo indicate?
9.0 mm
